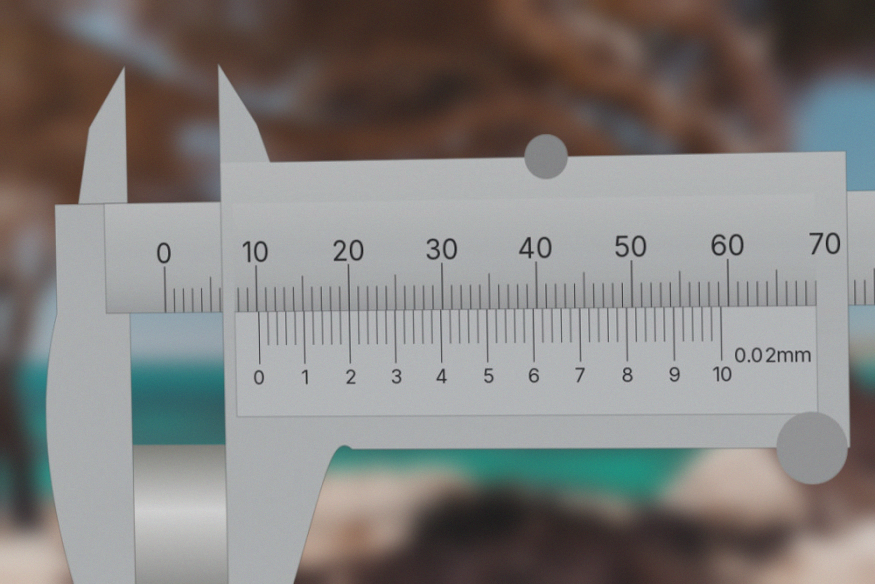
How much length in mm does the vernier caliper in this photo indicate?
10.2 mm
